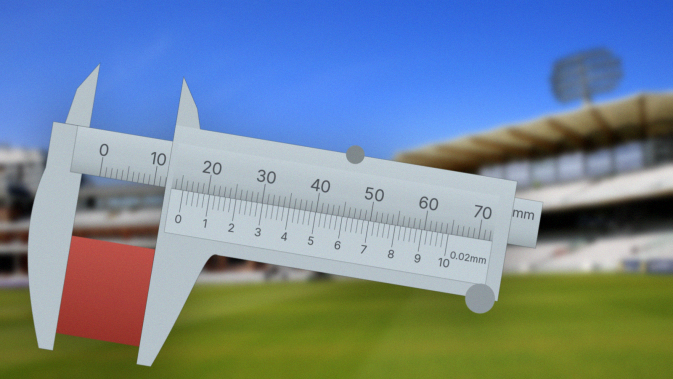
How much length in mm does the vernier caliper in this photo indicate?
15.4 mm
